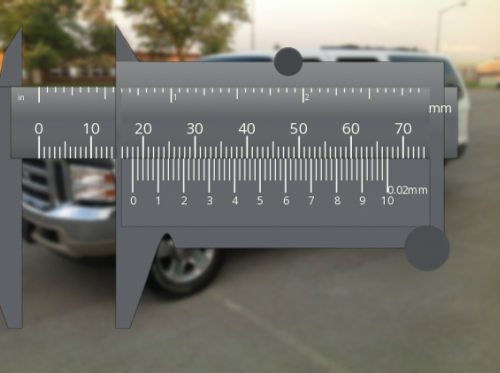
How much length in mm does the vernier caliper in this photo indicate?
18.0 mm
